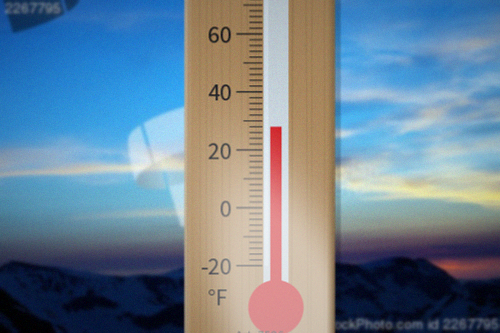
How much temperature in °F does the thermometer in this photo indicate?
28 °F
